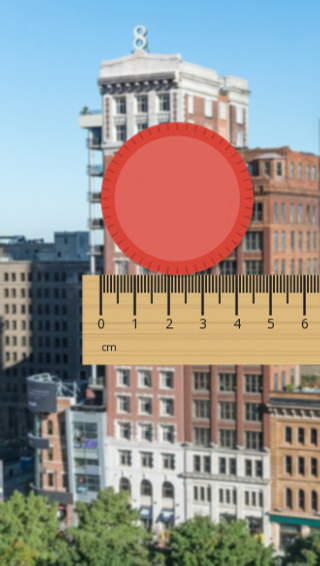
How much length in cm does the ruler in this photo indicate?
4.5 cm
